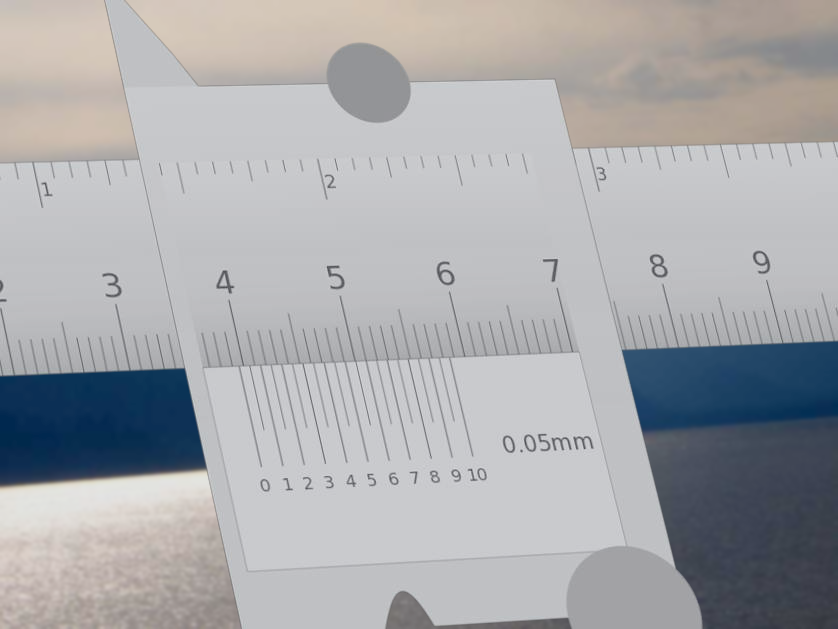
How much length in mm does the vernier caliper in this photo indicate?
39.6 mm
